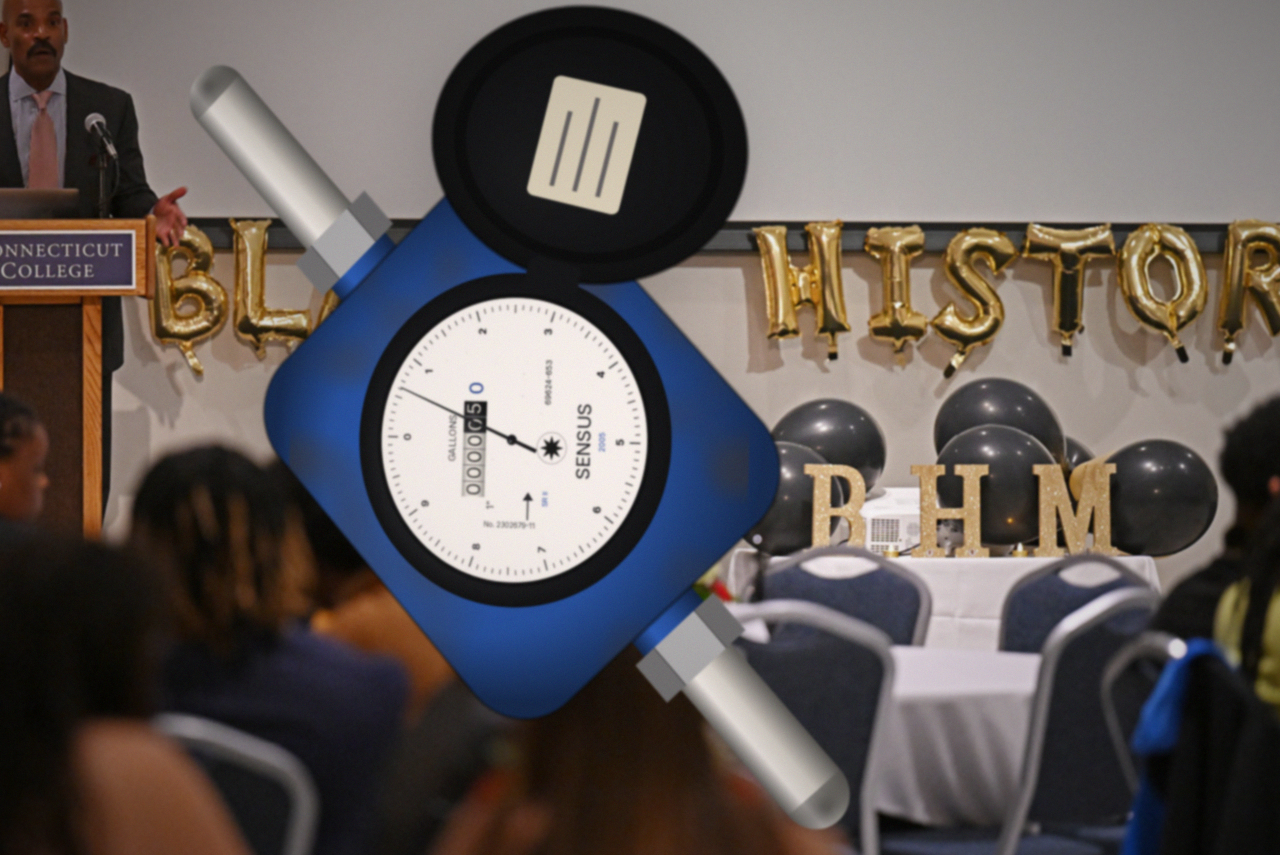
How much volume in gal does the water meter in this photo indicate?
50.6 gal
